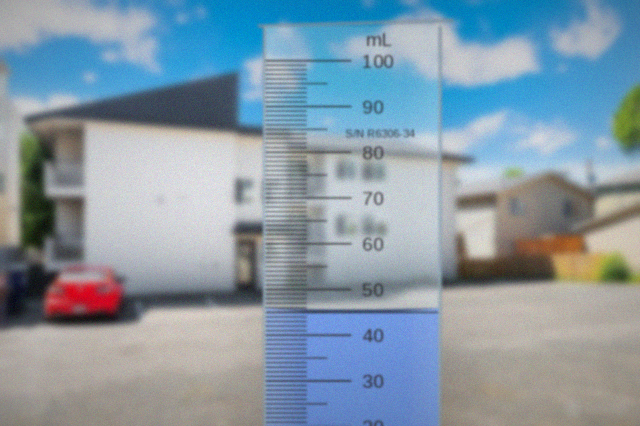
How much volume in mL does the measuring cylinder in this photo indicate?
45 mL
